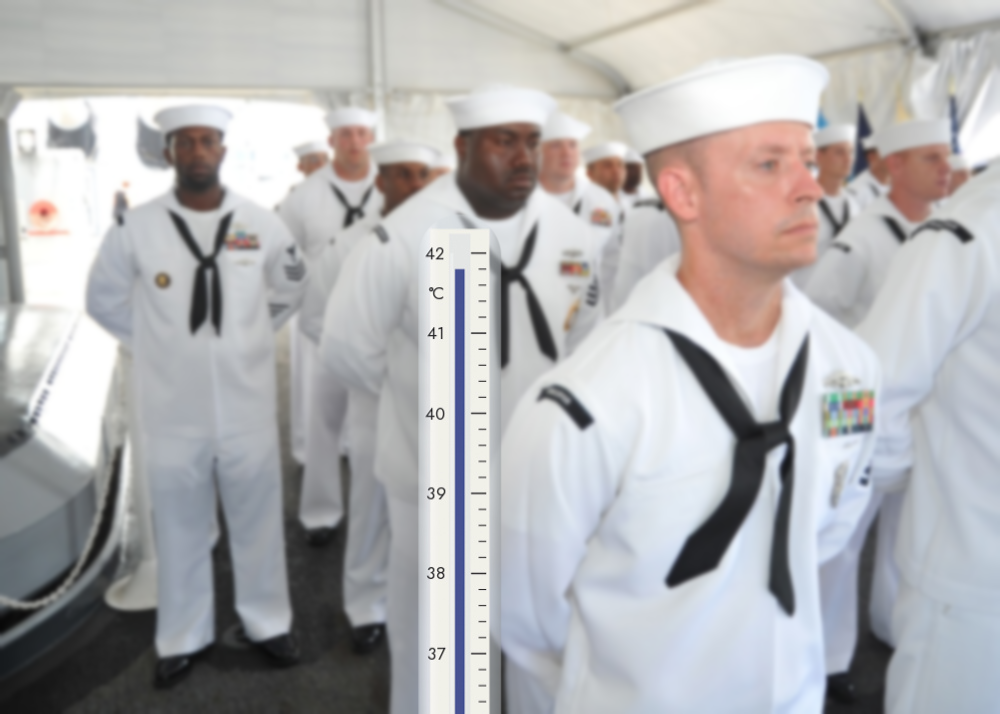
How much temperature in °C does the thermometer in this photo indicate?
41.8 °C
